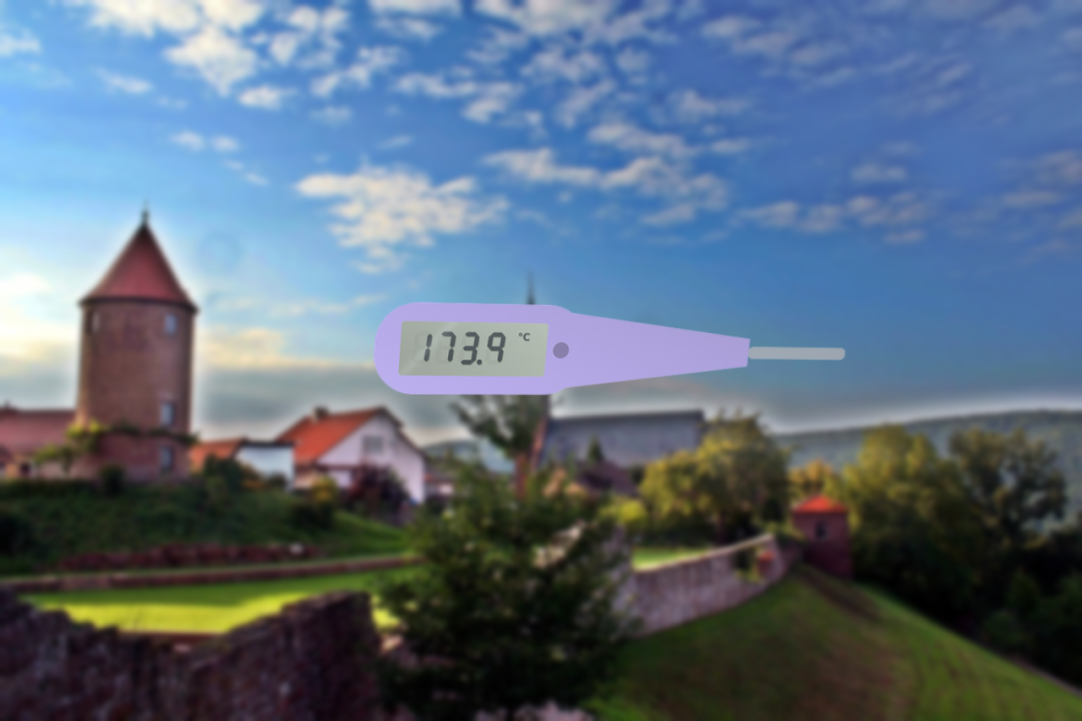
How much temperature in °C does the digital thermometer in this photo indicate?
173.9 °C
